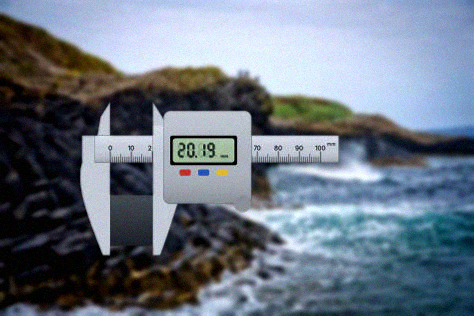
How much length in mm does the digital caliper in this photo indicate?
20.19 mm
